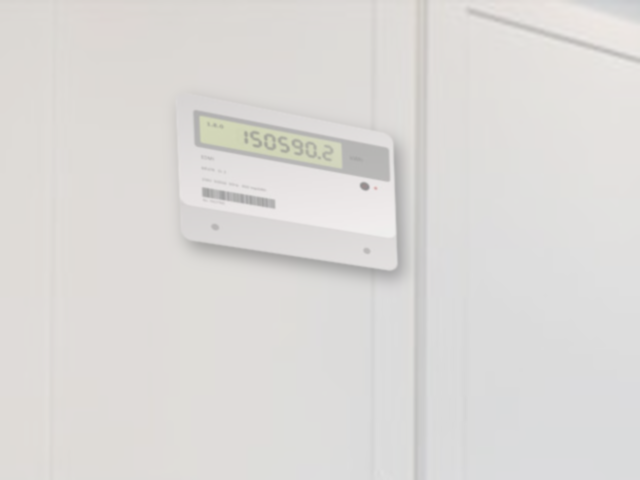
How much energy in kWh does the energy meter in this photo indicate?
150590.2 kWh
